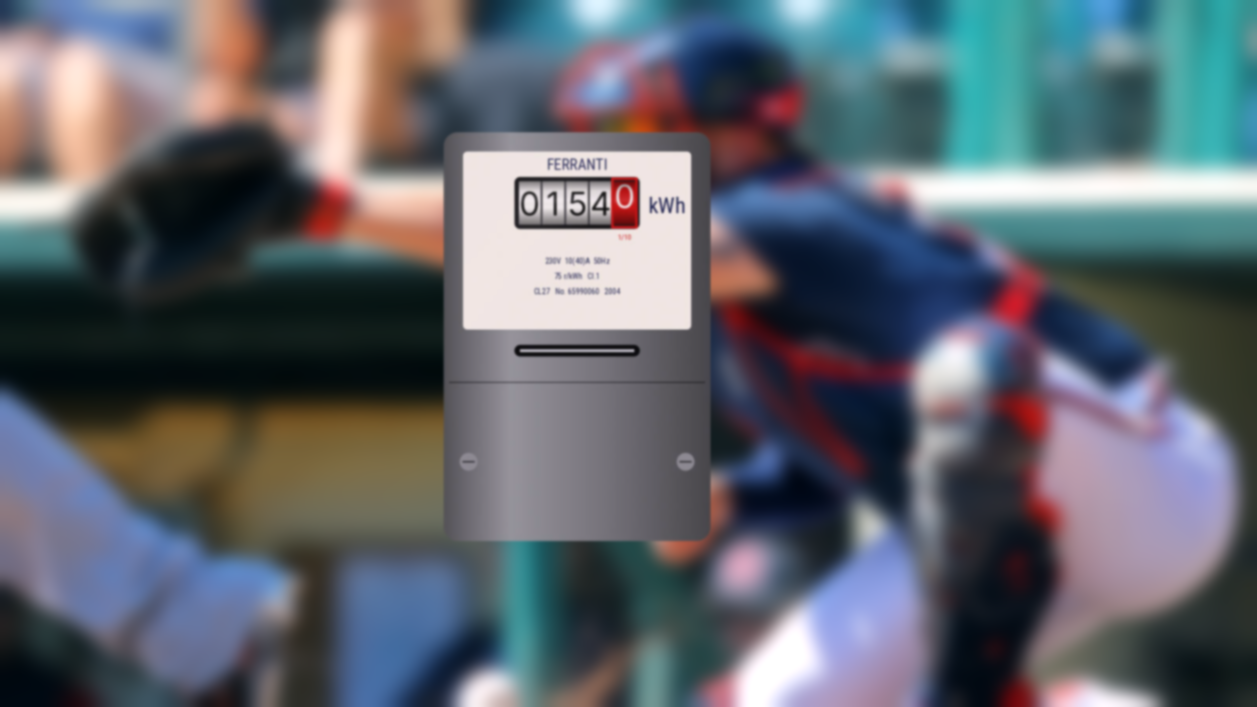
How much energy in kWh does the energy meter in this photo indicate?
154.0 kWh
